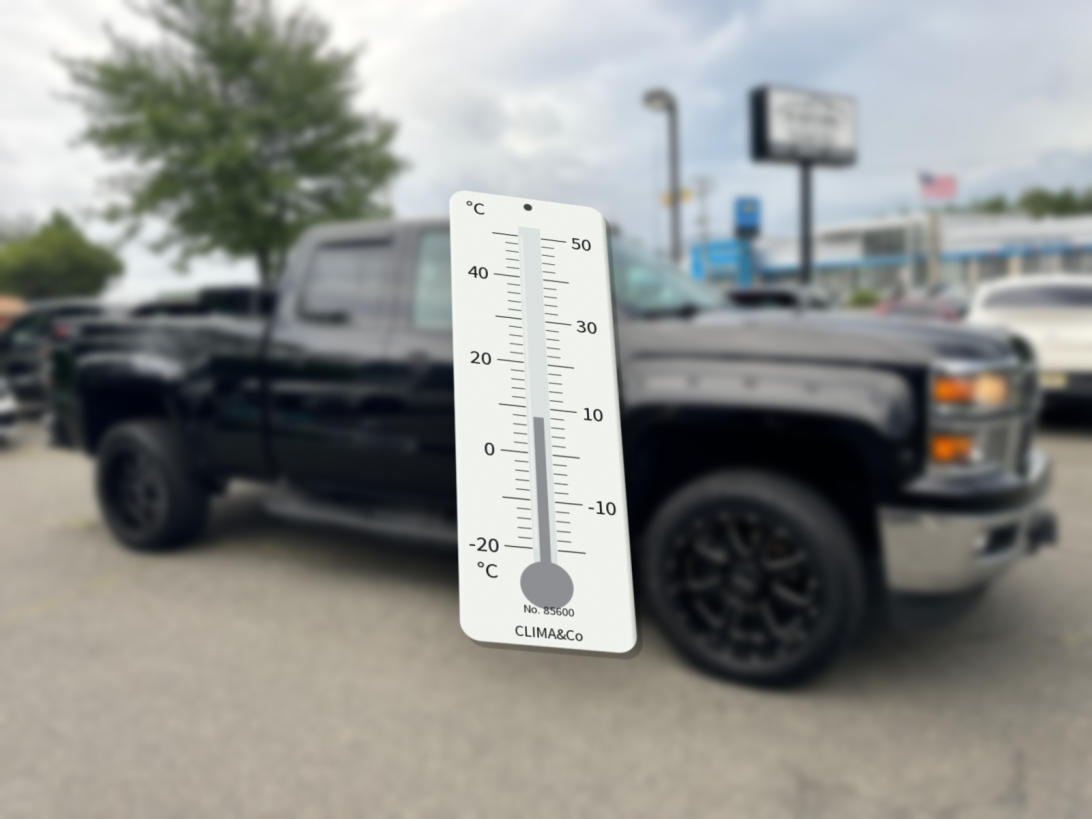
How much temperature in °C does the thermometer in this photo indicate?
8 °C
